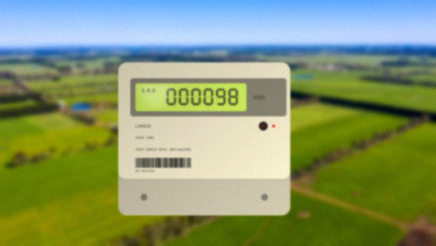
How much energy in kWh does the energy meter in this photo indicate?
98 kWh
